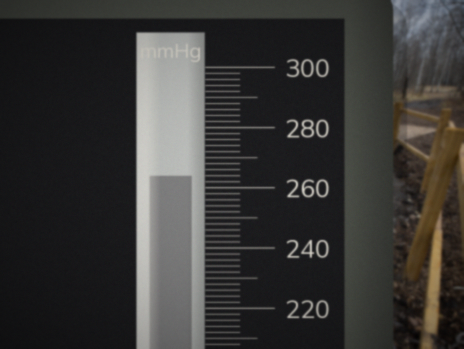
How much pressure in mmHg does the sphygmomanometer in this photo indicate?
264 mmHg
